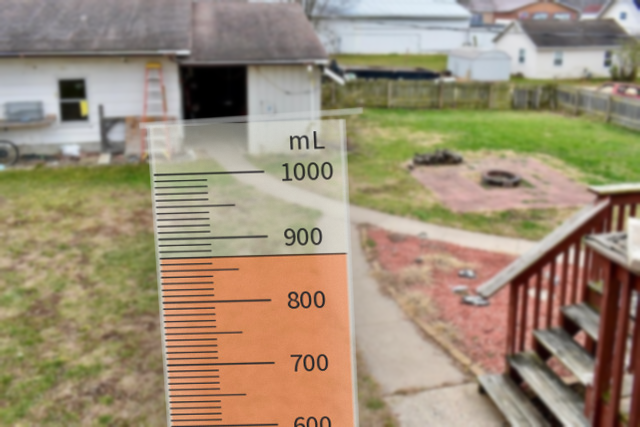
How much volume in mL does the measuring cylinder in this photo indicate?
870 mL
